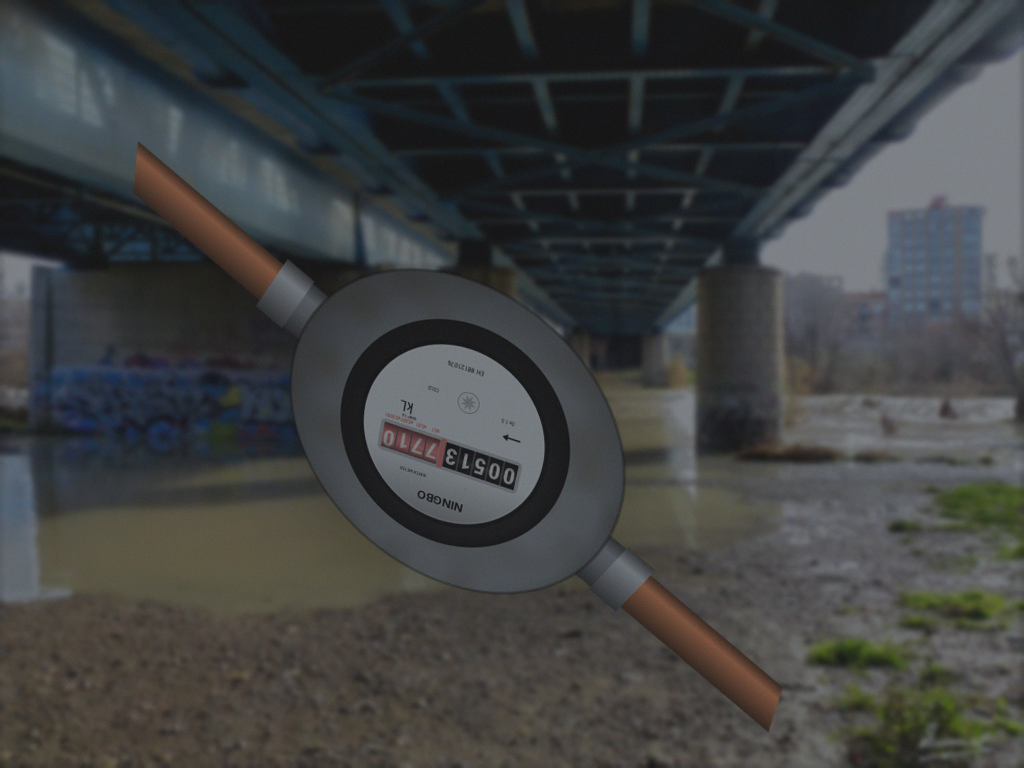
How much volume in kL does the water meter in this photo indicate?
513.7710 kL
